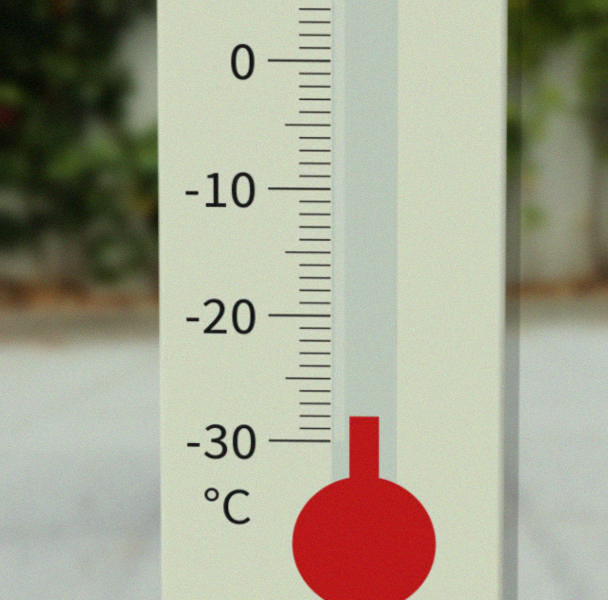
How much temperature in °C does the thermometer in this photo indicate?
-28 °C
